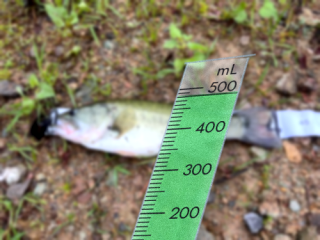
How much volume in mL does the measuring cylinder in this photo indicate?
480 mL
